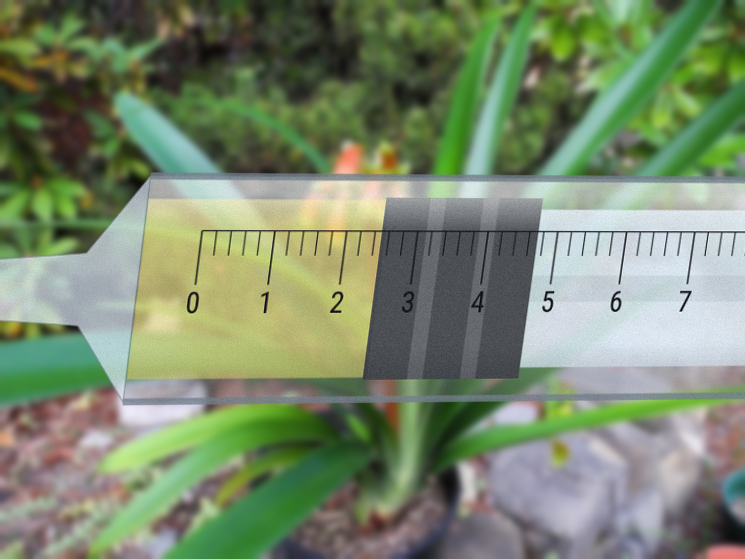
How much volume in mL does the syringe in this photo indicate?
2.5 mL
